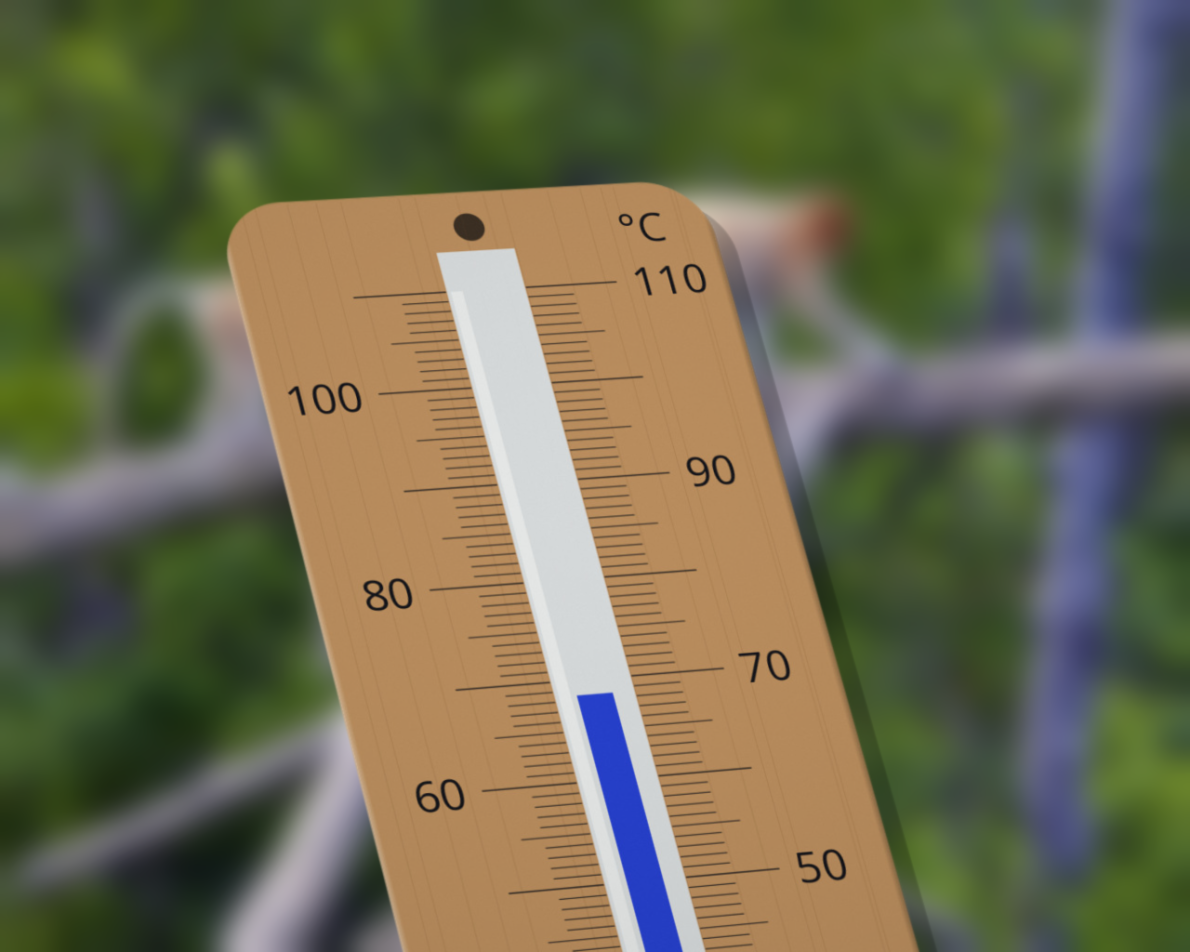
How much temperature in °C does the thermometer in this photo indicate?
68.5 °C
